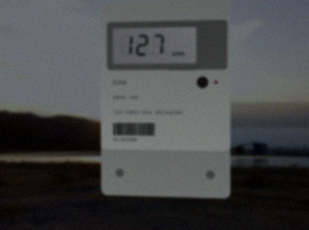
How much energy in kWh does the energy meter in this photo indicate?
127 kWh
